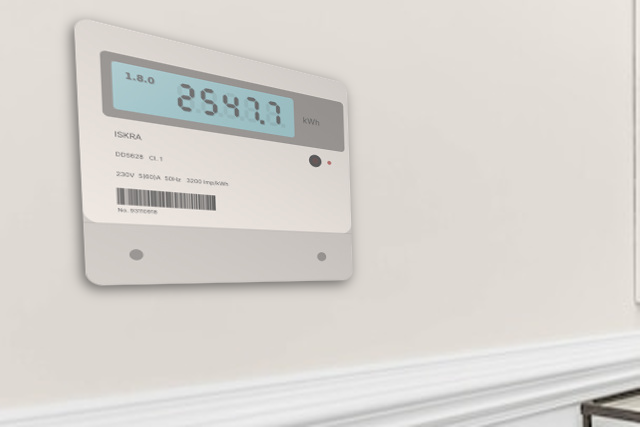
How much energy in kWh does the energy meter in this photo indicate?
2547.7 kWh
